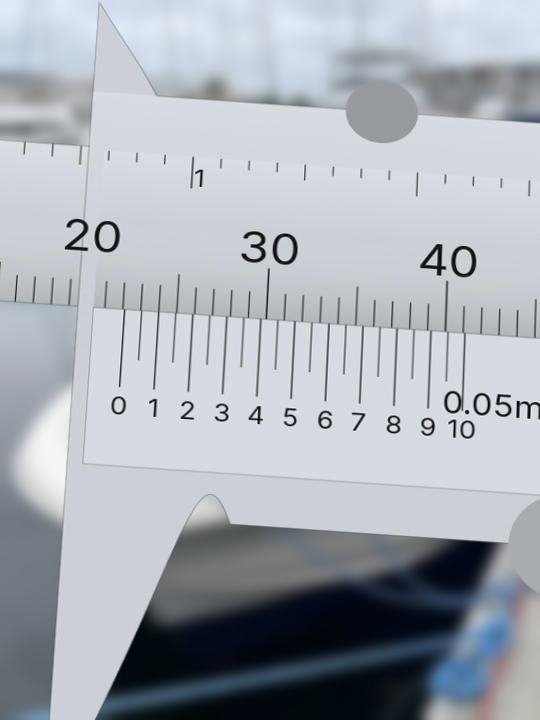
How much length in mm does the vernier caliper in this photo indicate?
22.1 mm
